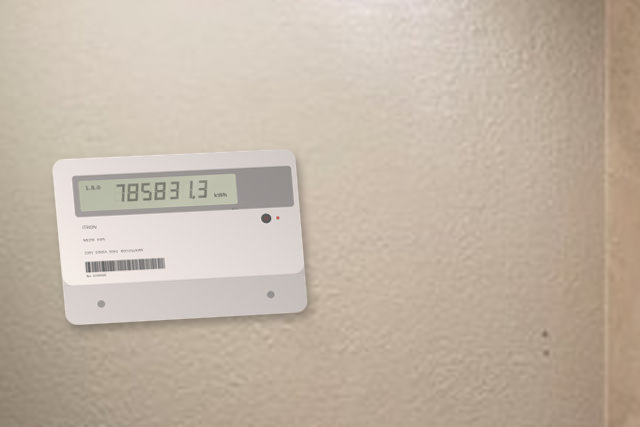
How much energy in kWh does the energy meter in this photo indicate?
785831.3 kWh
